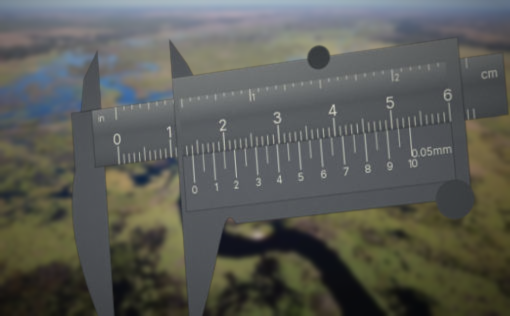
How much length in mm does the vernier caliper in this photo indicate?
14.0 mm
